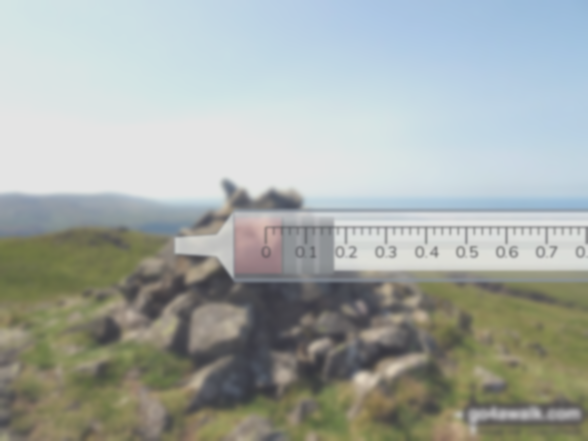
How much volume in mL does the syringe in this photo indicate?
0.04 mL
